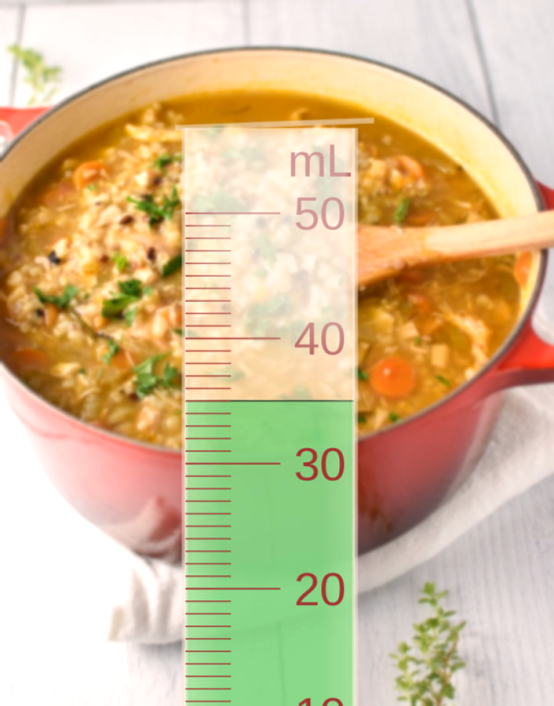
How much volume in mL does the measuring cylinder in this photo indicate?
35 mL
